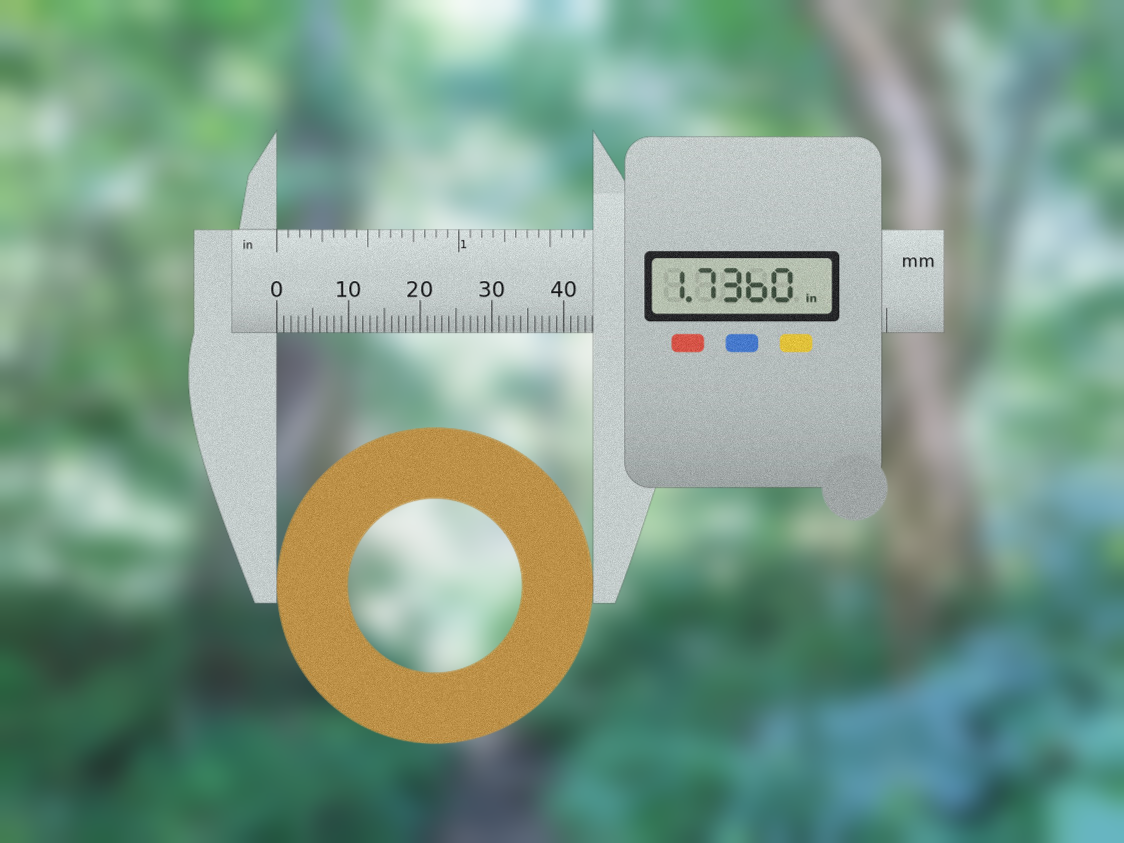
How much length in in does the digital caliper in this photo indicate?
1.7360 in
